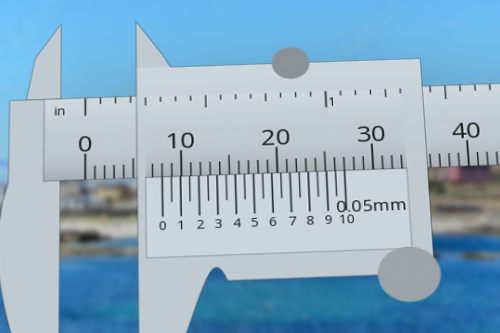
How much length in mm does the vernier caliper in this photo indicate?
8.0 mm
